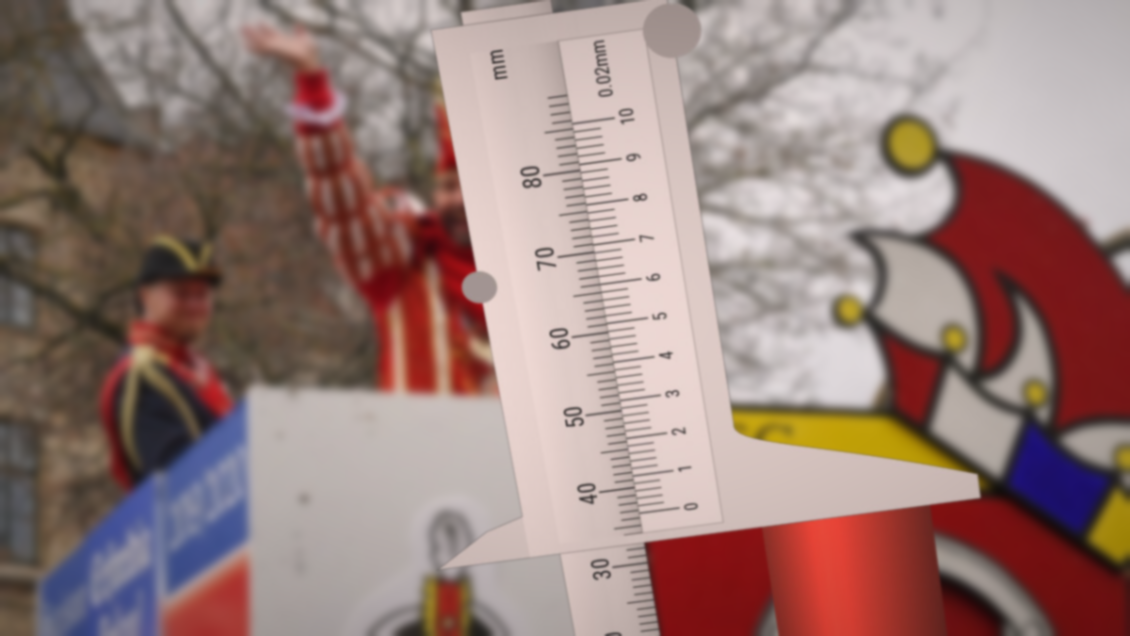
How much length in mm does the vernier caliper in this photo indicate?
36.6 mm
